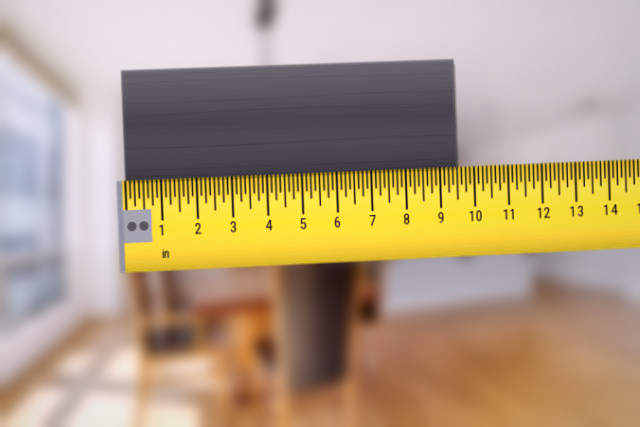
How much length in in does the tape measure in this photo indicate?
9.5 in
